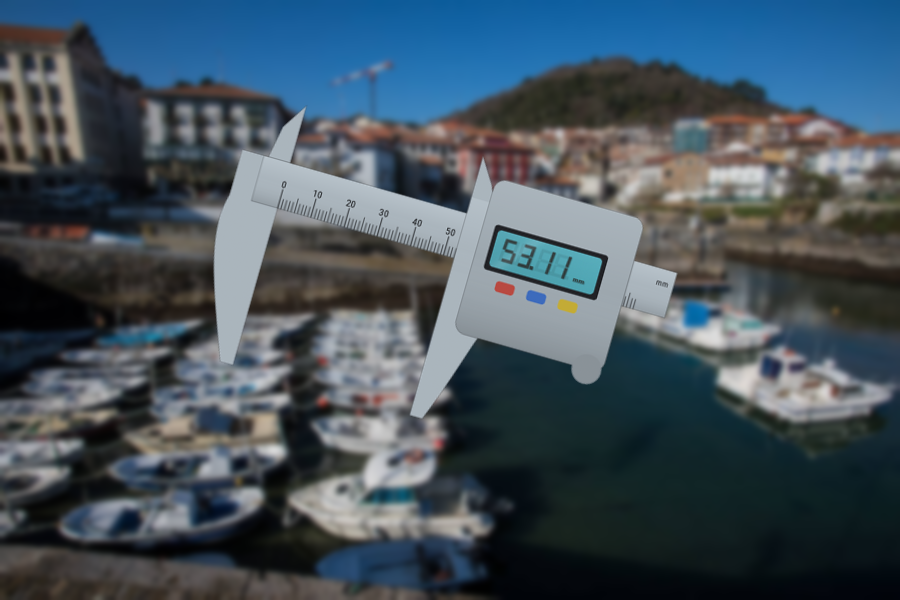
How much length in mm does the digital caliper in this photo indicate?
53.11 mm
